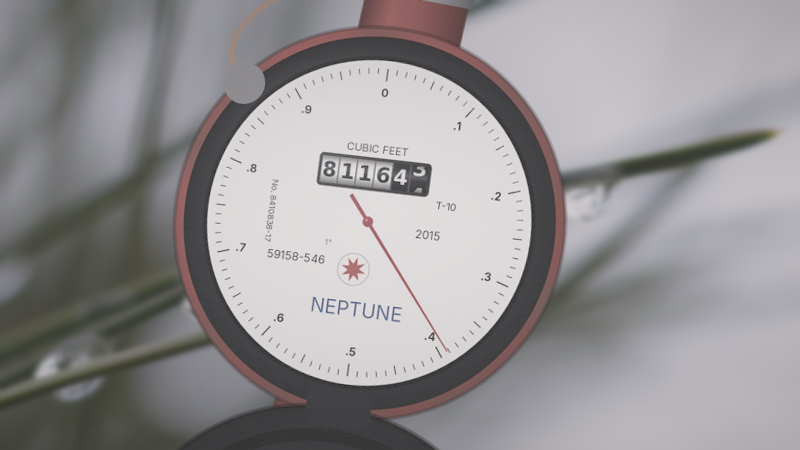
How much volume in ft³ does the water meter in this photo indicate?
811643.39 ft³
